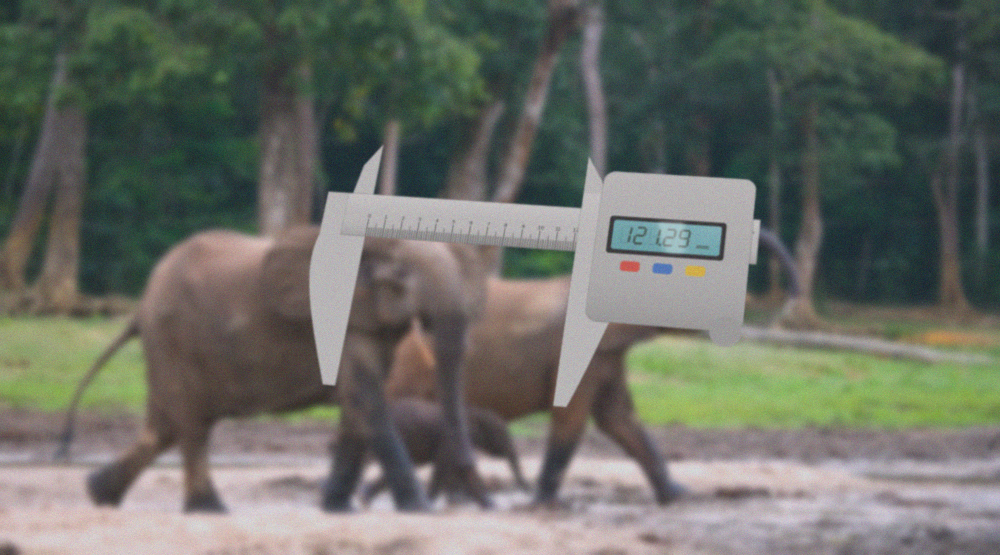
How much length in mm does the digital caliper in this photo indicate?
121.29 mm
